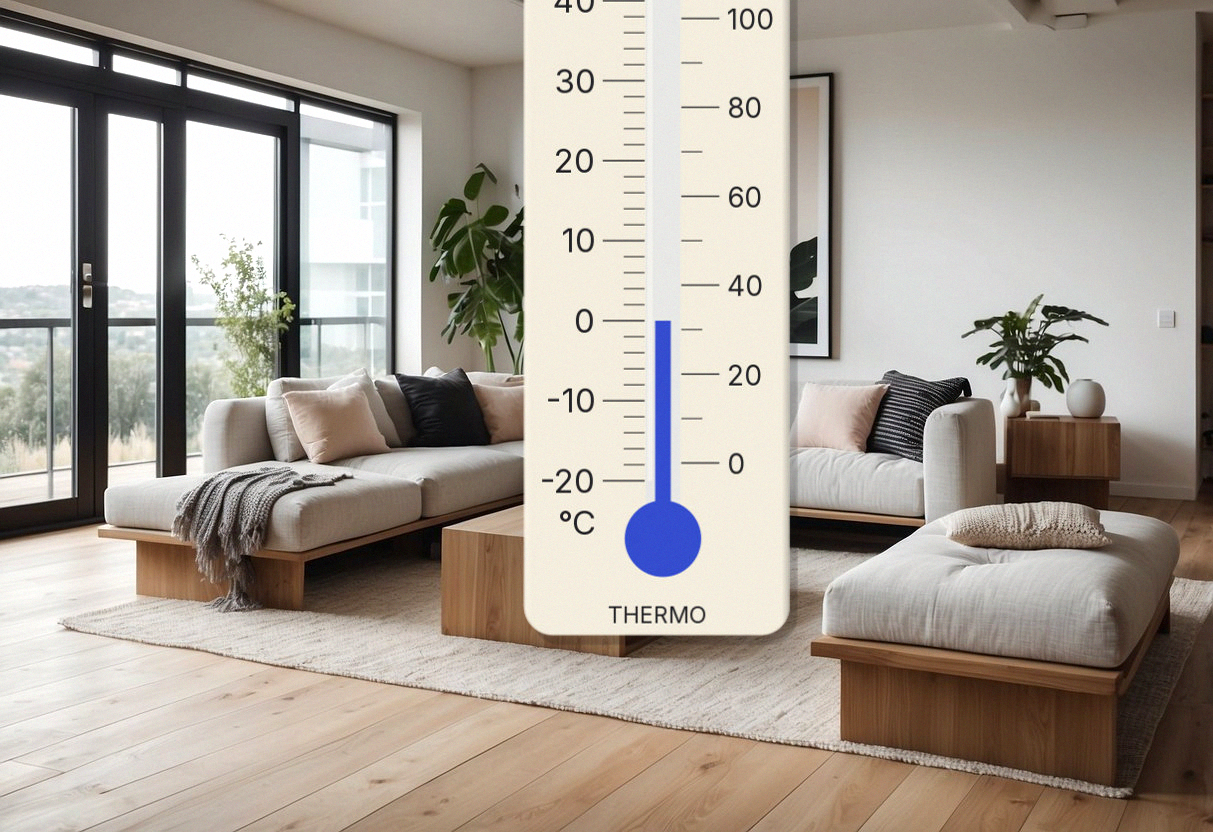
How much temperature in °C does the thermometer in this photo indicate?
0 °C
